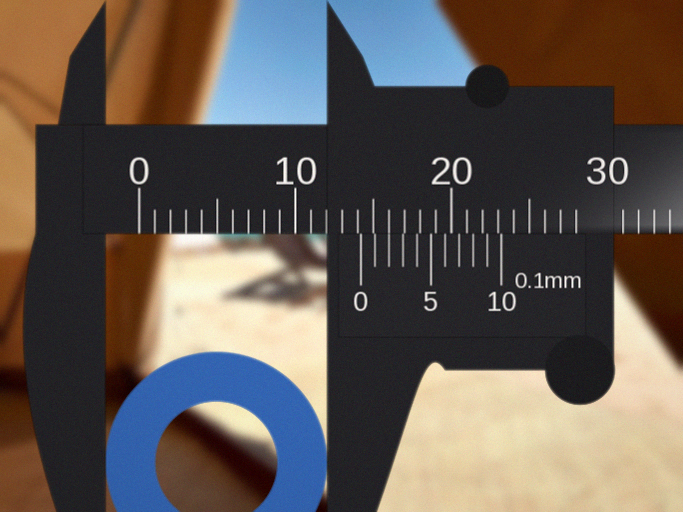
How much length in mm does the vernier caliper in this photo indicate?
14.2 mm
